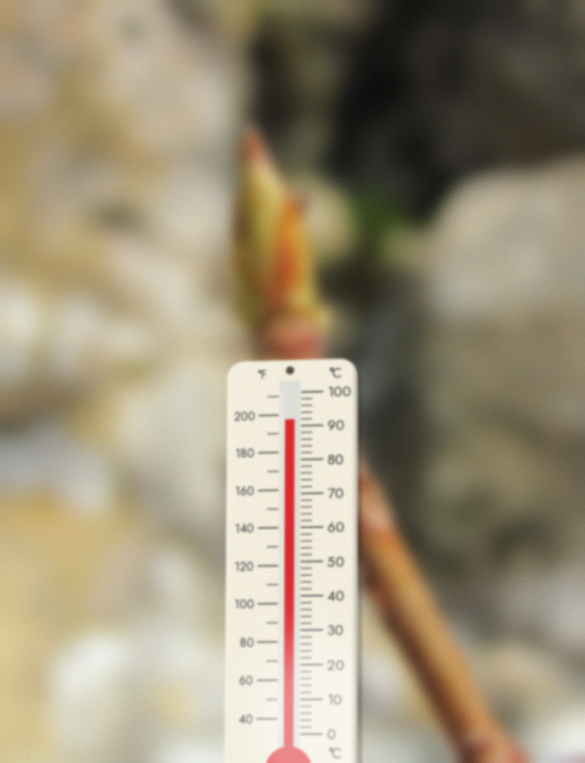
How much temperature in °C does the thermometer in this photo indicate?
92 °C
